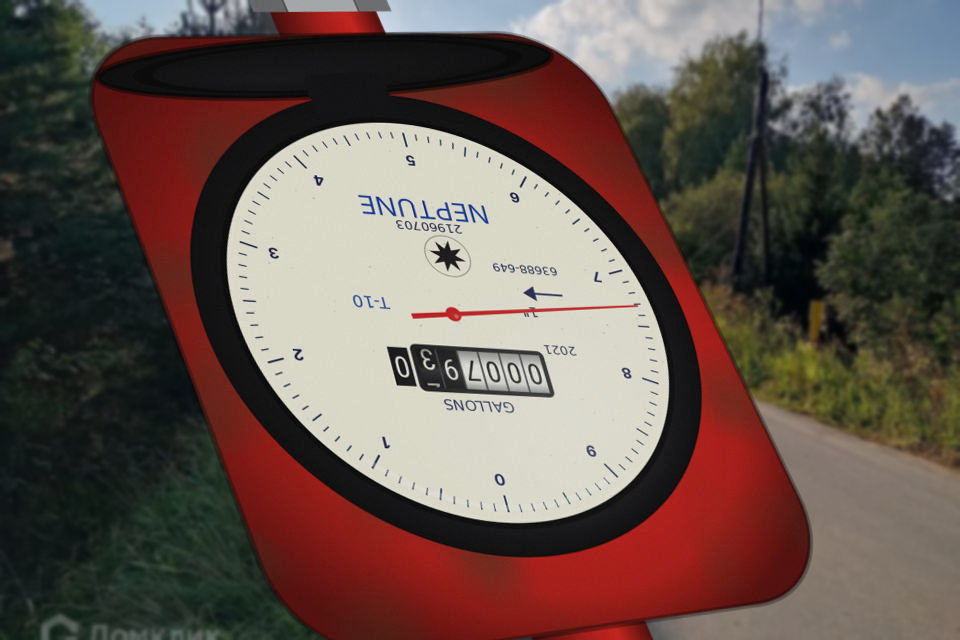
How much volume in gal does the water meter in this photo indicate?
7927.3 gal
